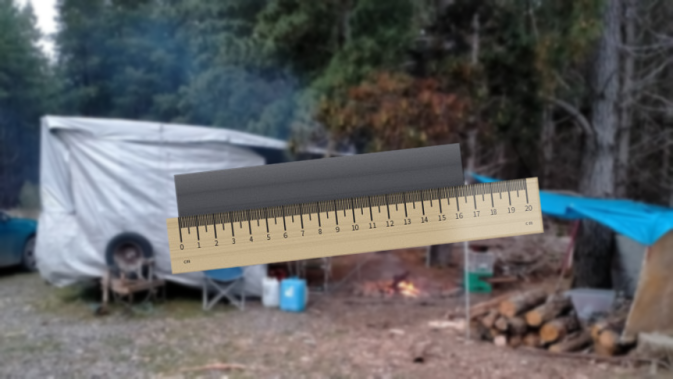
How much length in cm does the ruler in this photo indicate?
16.5 cm
